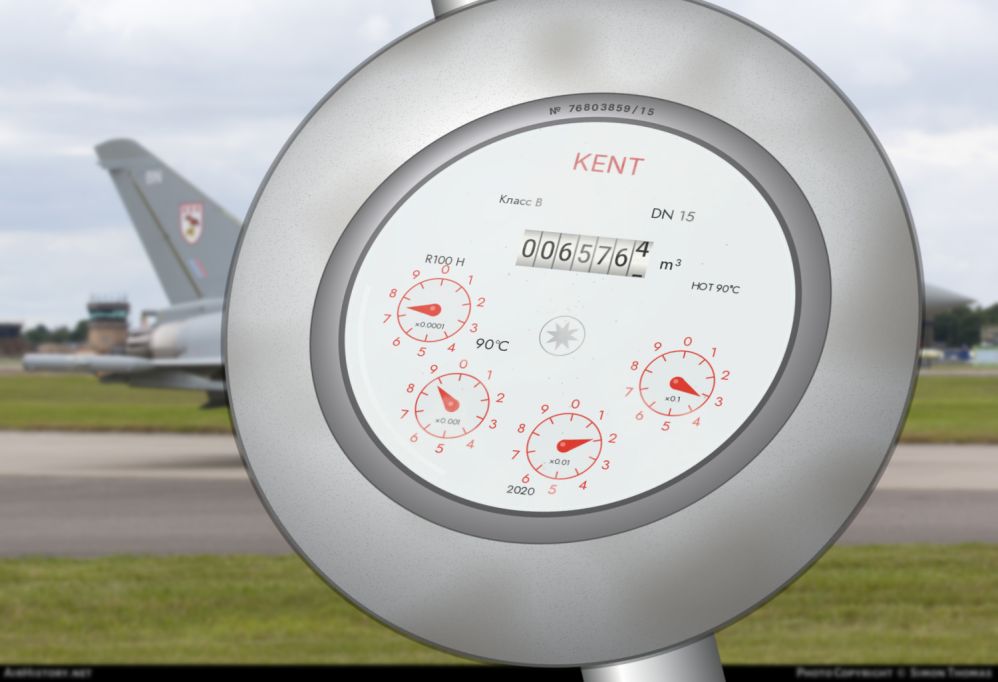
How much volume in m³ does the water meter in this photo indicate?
65764.3187 m³
